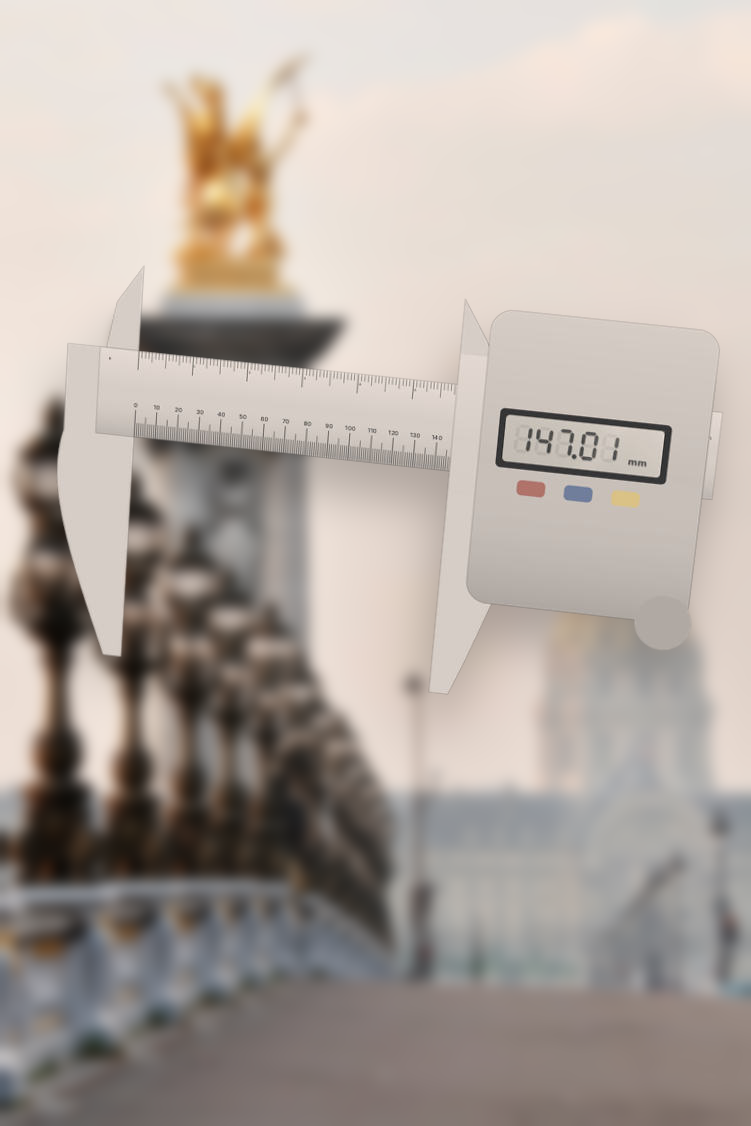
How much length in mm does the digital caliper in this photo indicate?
147.01 mm
